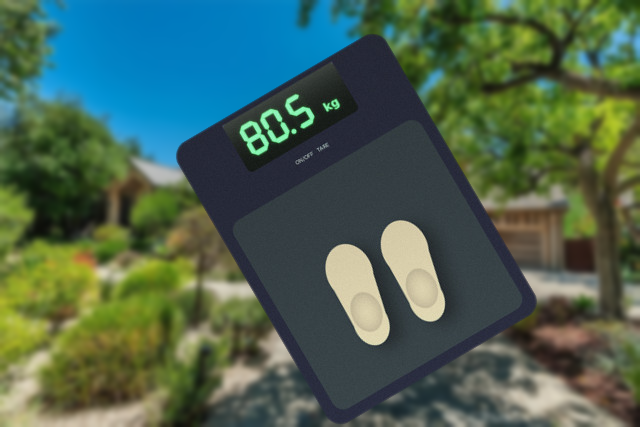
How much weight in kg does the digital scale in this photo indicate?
80.5 kg
